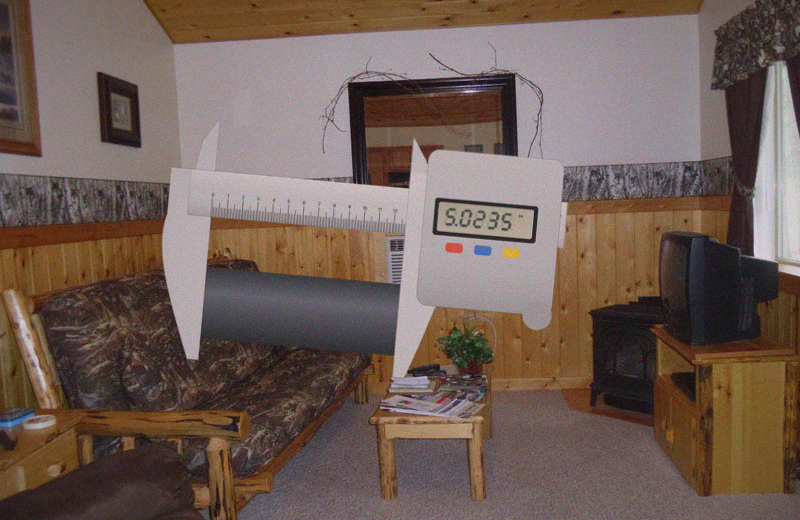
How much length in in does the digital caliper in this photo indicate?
5.0235 in
